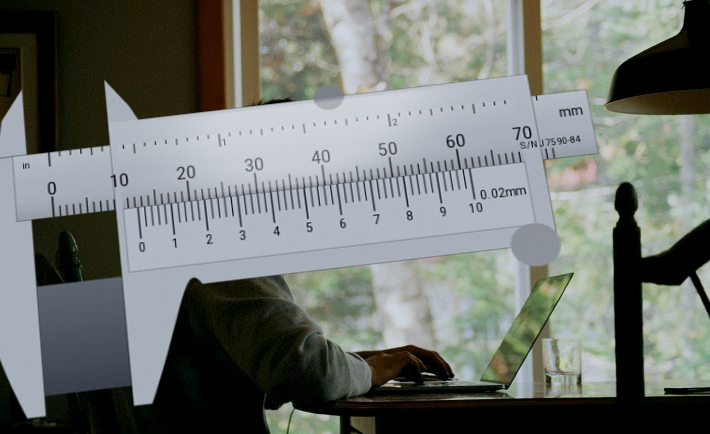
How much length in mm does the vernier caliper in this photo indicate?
12.4 mm
